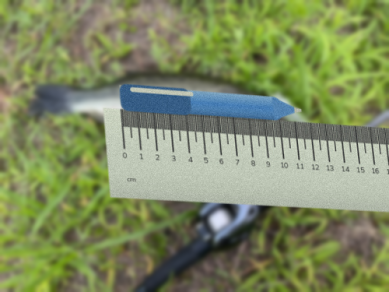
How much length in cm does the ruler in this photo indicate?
11.5 cm
